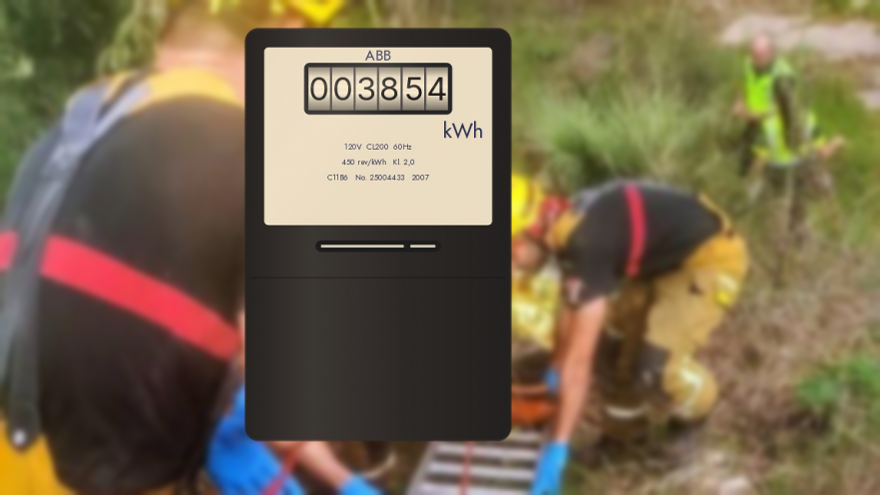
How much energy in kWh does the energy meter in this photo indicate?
3854 kWh
